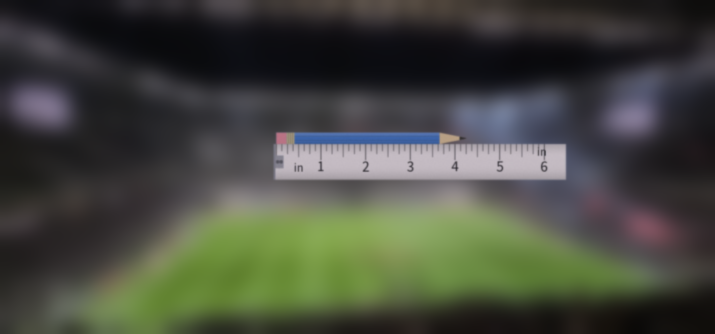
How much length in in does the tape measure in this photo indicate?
4.25 in
